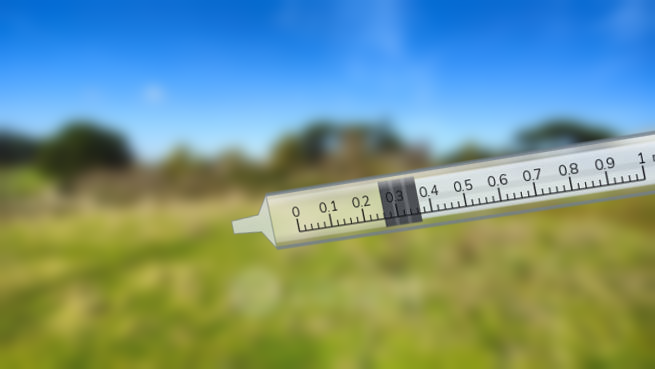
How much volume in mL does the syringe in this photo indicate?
0.26 mL
